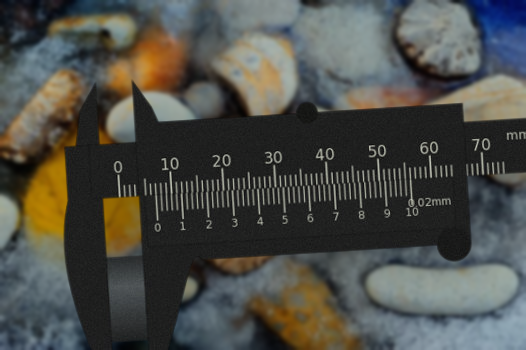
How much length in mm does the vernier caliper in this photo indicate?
7.0 mm
